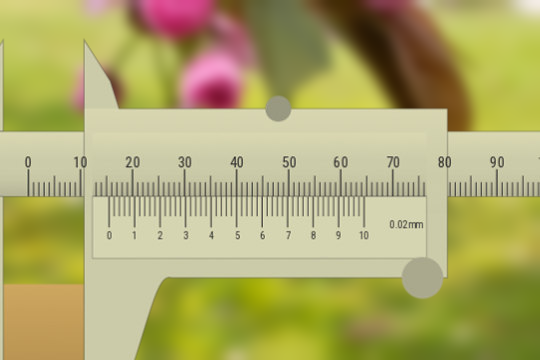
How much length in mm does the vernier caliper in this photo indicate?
15.5 mm
